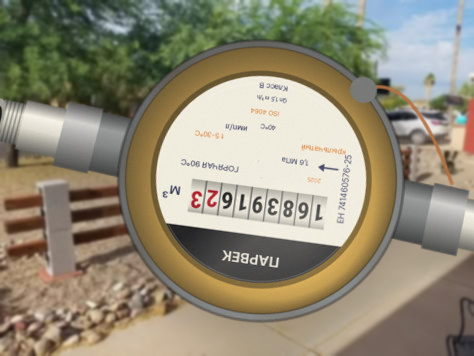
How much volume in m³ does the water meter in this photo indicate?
1683916.23 m³
